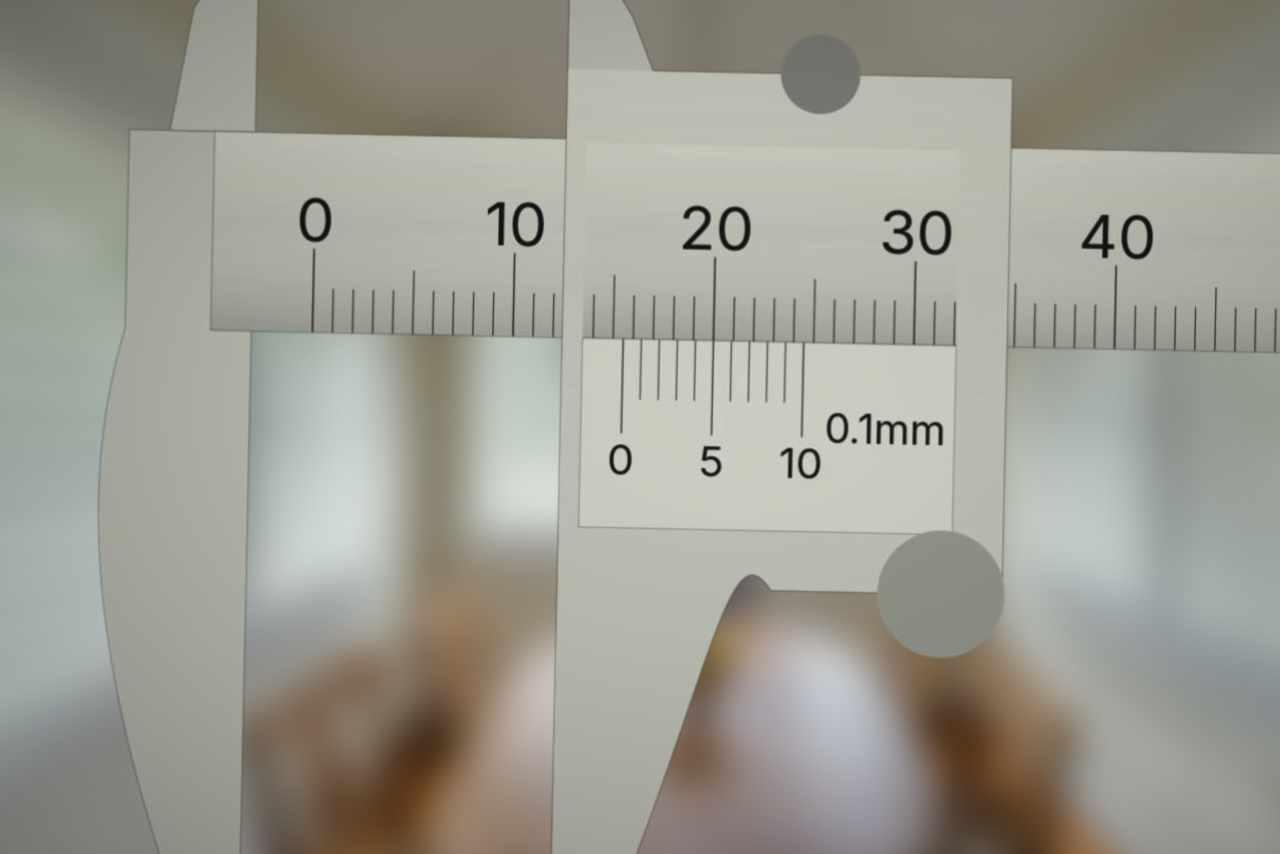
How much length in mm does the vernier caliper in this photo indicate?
15.5 mm
